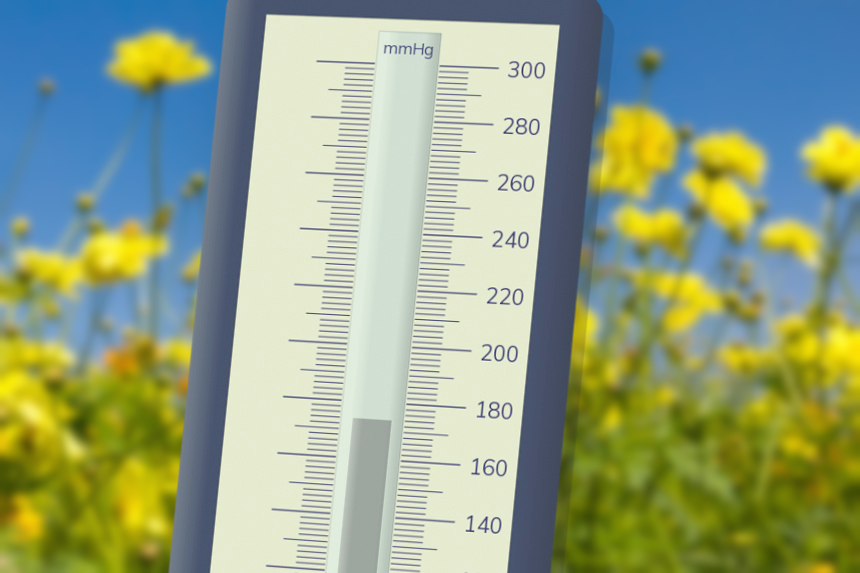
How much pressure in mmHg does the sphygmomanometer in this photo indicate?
174 mmHg
